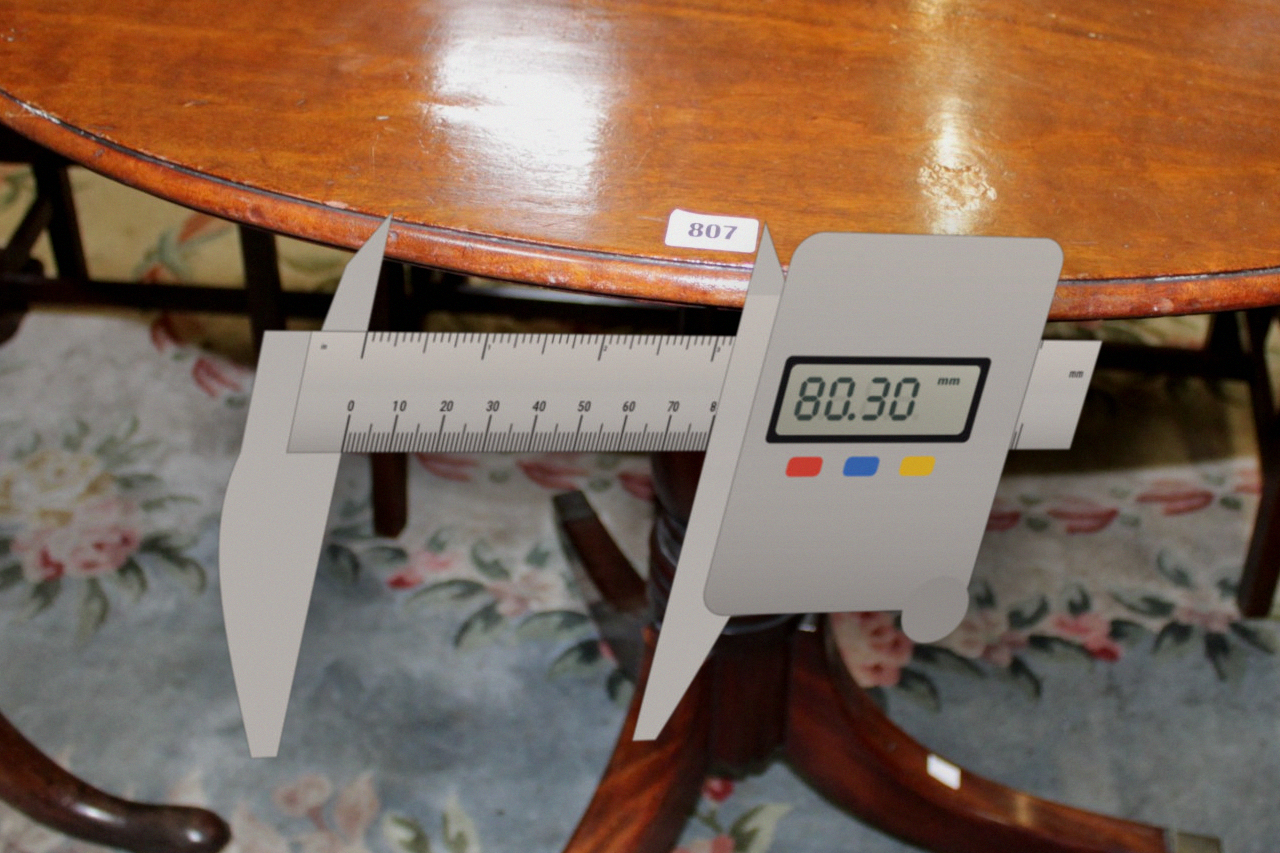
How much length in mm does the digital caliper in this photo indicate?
80.30 mm
